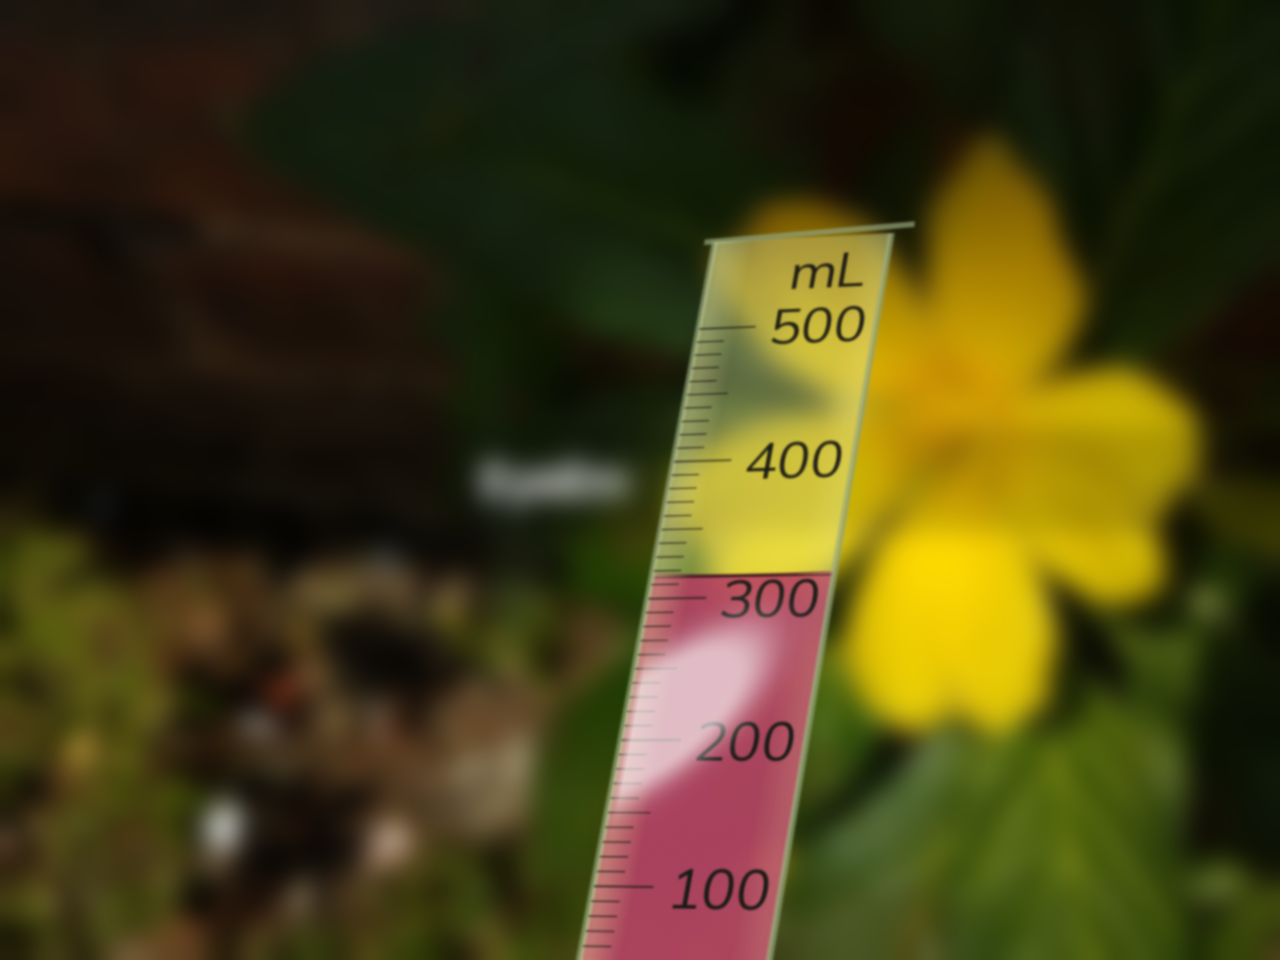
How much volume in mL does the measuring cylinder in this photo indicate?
315 mL
